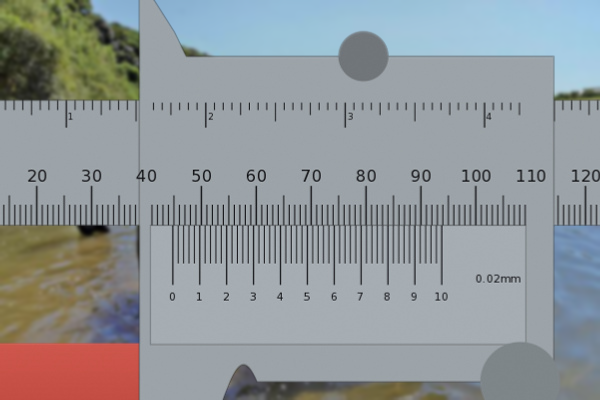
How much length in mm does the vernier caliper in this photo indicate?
44.8 mm
